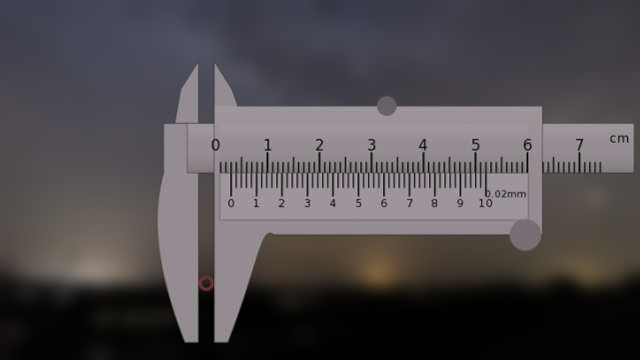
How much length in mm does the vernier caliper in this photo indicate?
3.0 mm
